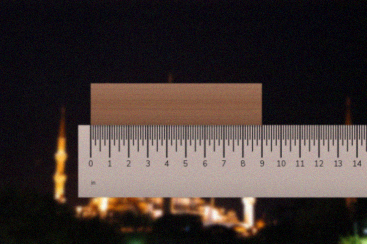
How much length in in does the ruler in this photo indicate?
9 in
